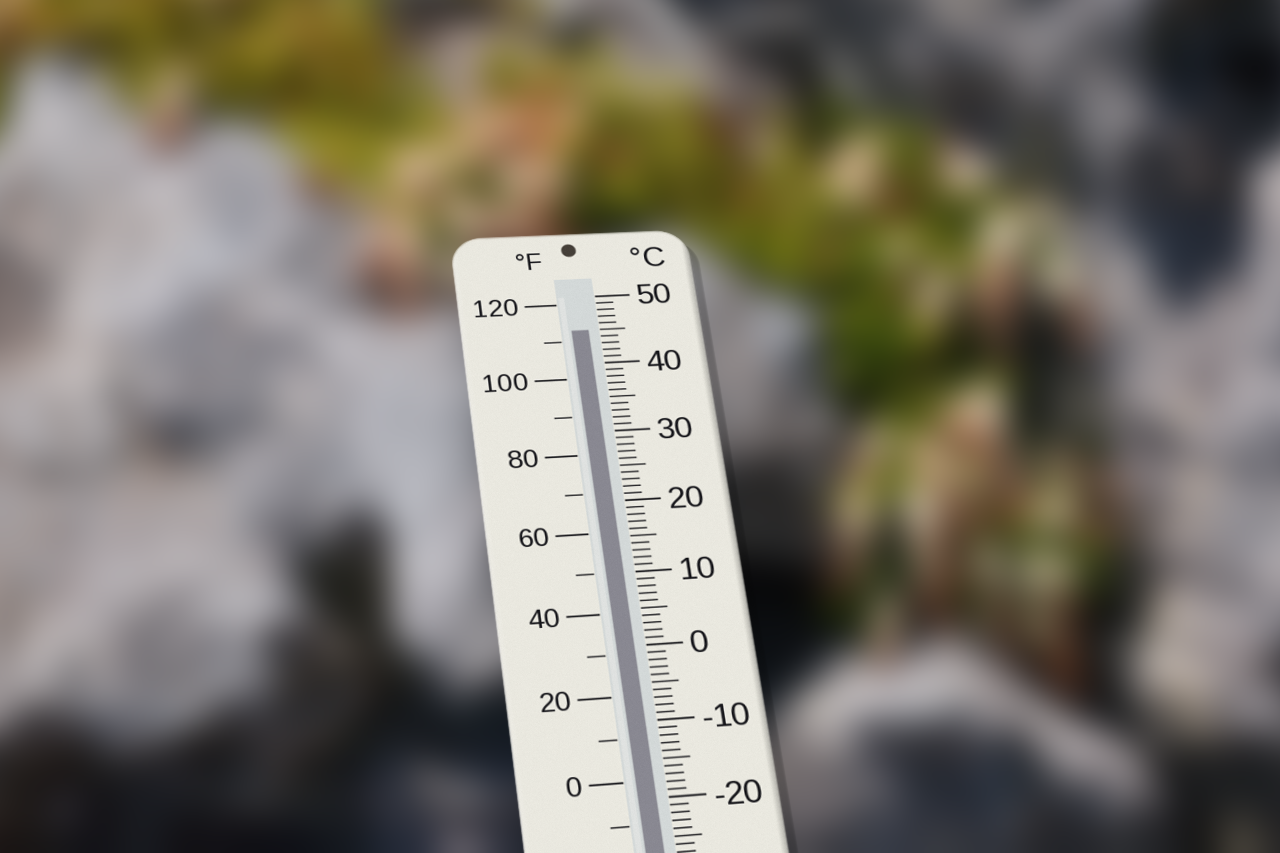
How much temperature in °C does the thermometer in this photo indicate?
45 °C
